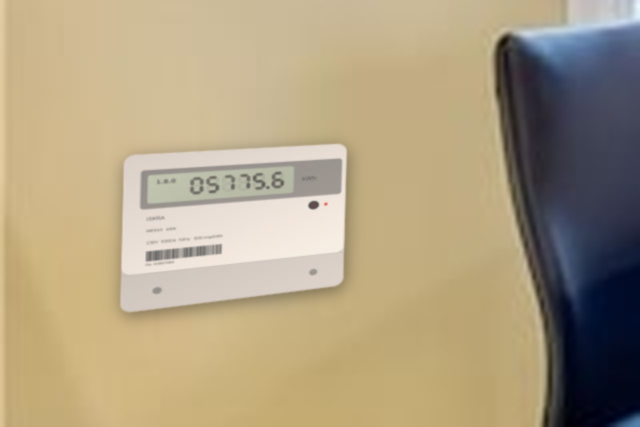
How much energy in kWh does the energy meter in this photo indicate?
5775.6 kWh
